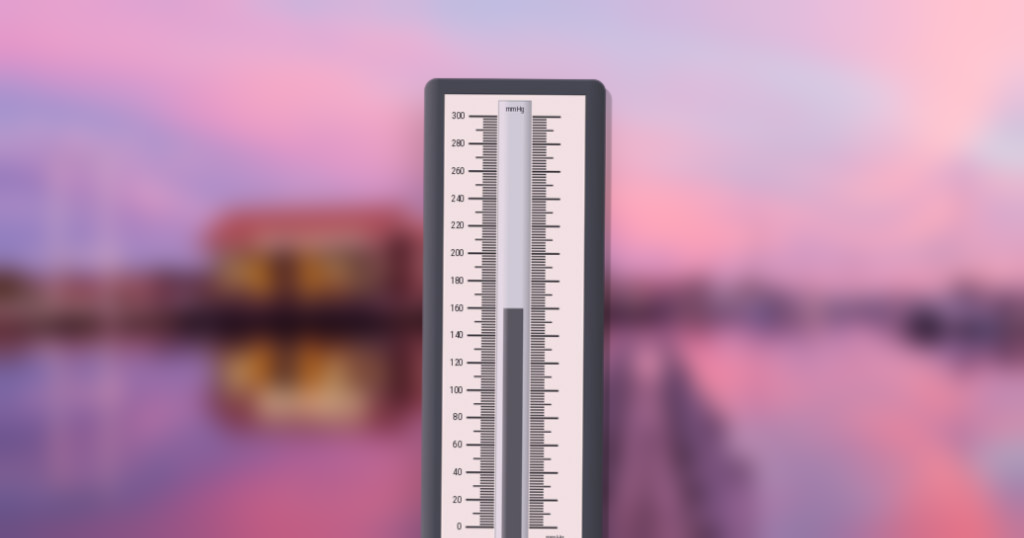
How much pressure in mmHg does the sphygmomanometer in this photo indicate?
160 mmHg
